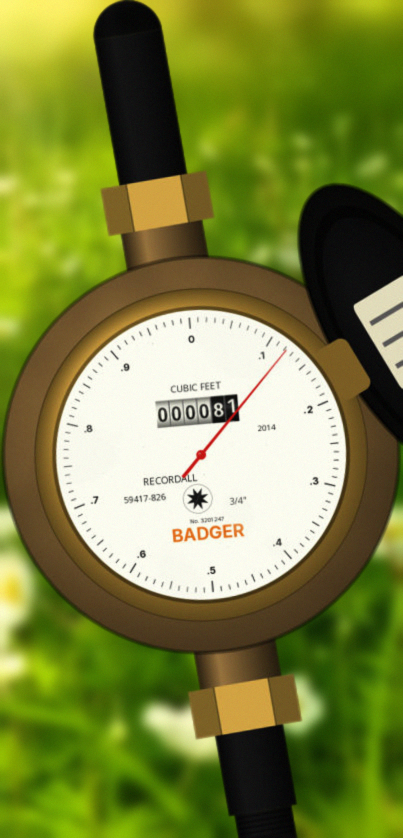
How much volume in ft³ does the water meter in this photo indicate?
81.12 ft³
